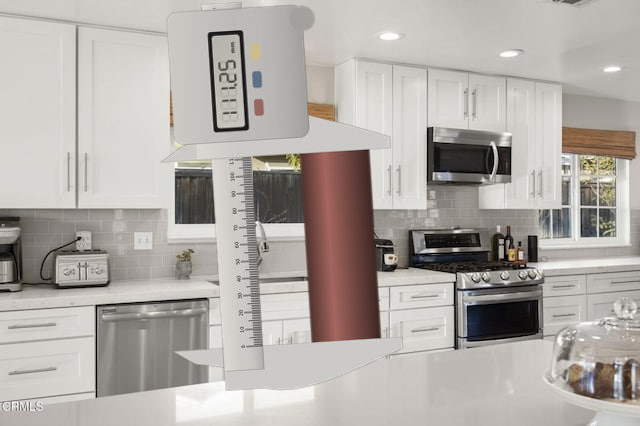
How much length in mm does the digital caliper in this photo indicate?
111.25 mm
